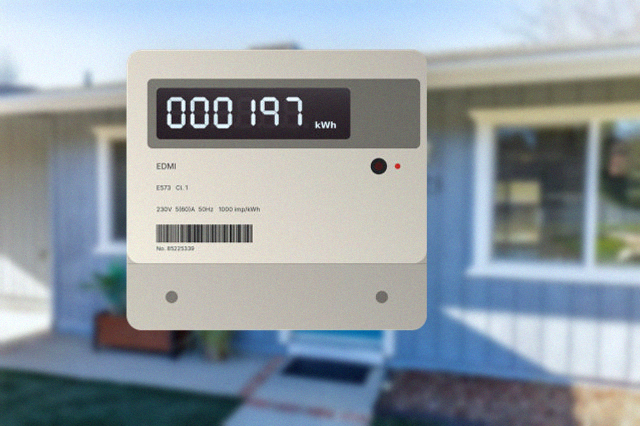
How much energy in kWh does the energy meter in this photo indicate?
197 kWh
